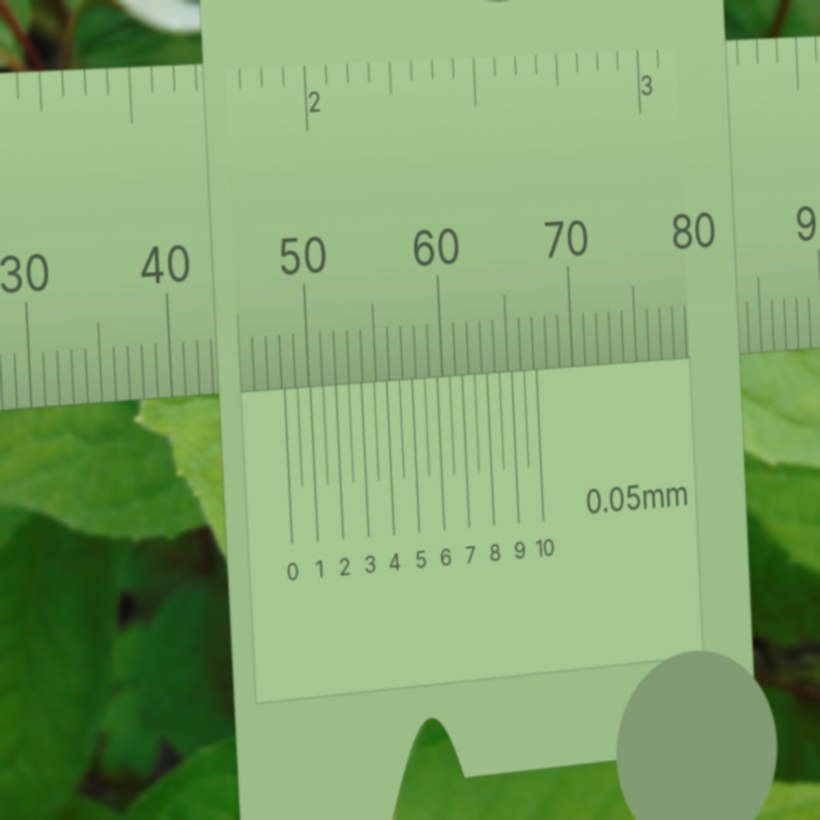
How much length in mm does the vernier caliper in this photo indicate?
48.2 mm
